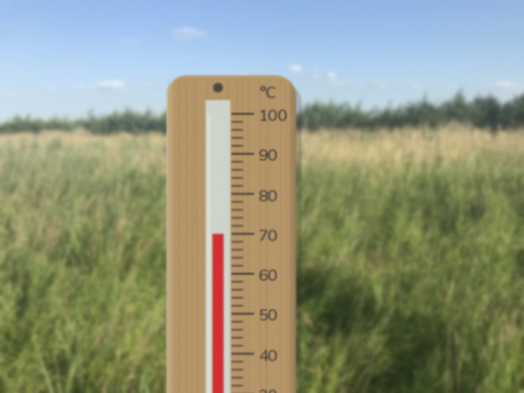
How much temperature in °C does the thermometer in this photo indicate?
70 °C
